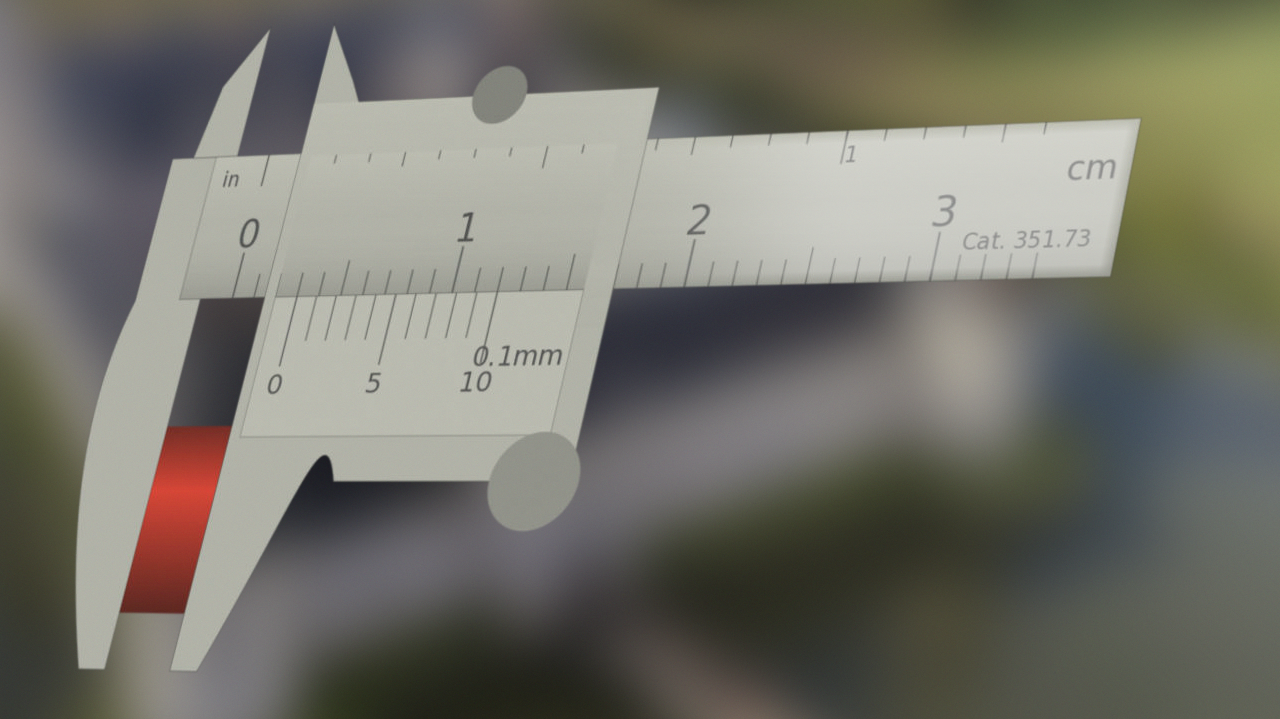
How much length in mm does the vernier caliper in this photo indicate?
3.0 mm
